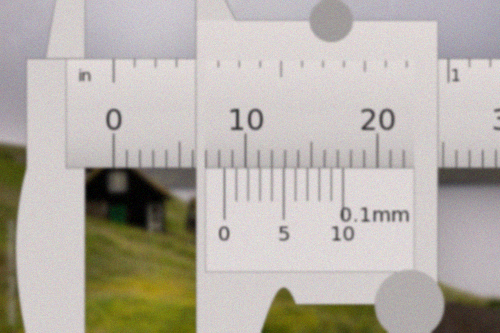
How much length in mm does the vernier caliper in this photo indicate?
8.4 mm
